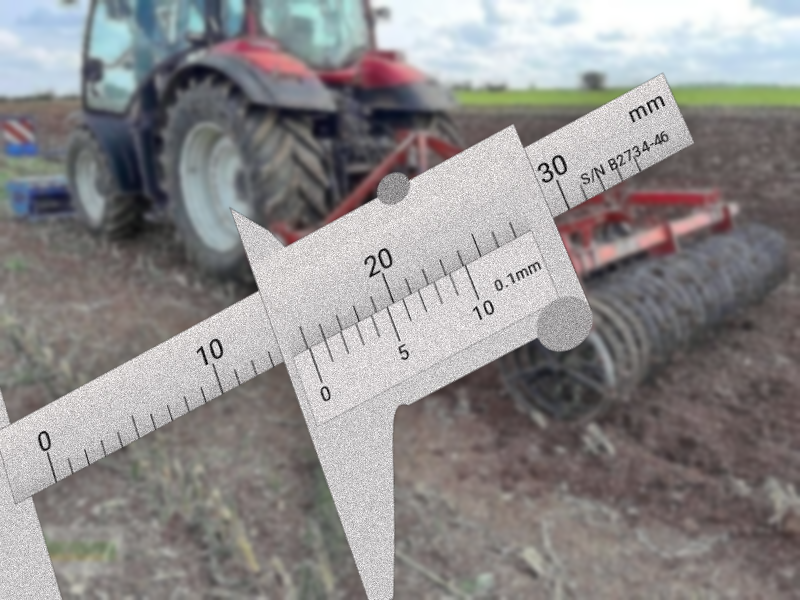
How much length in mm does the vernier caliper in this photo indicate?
15.1 mm
